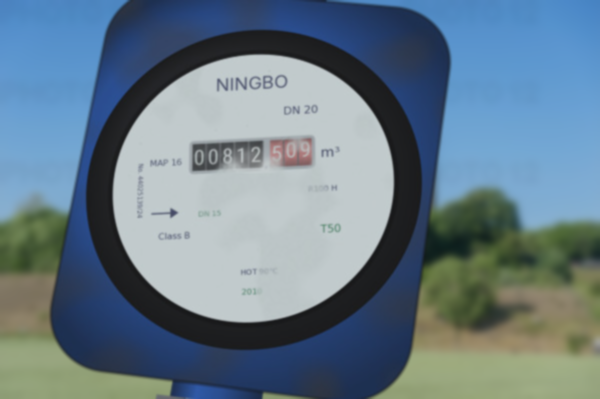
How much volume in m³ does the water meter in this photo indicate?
812.509 m³
